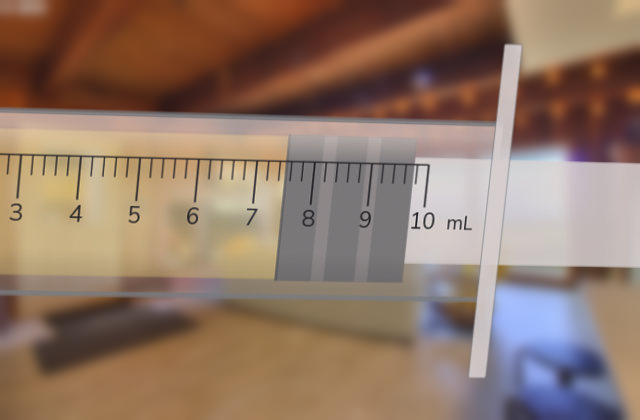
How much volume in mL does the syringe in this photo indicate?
7.5 mL
